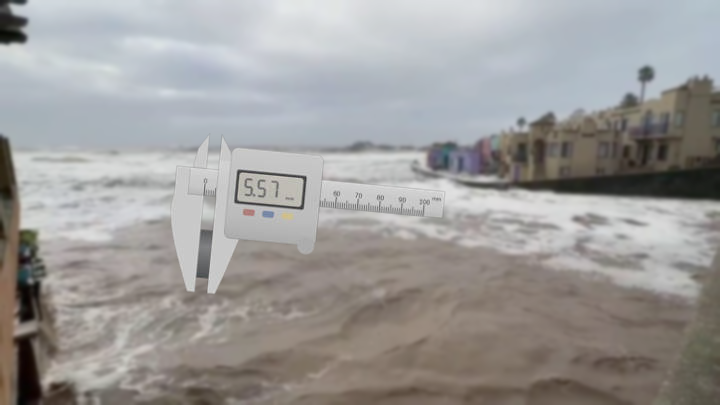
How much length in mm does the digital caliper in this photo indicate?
5.57 mm
